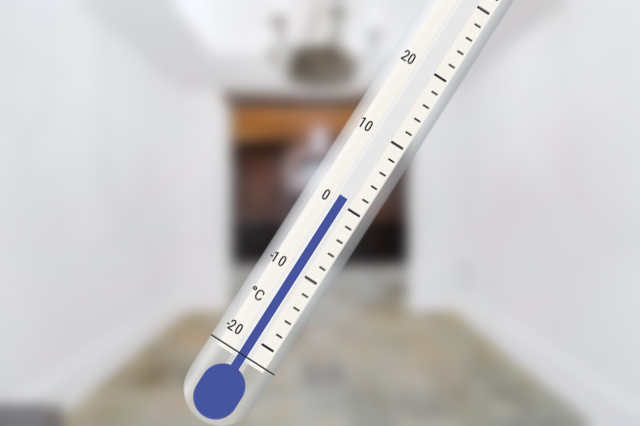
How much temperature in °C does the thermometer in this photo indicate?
1 °C
